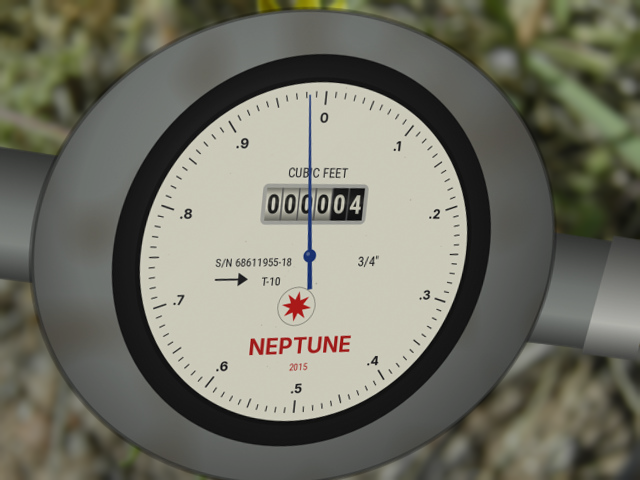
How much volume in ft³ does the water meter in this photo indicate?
3.98 ft³
